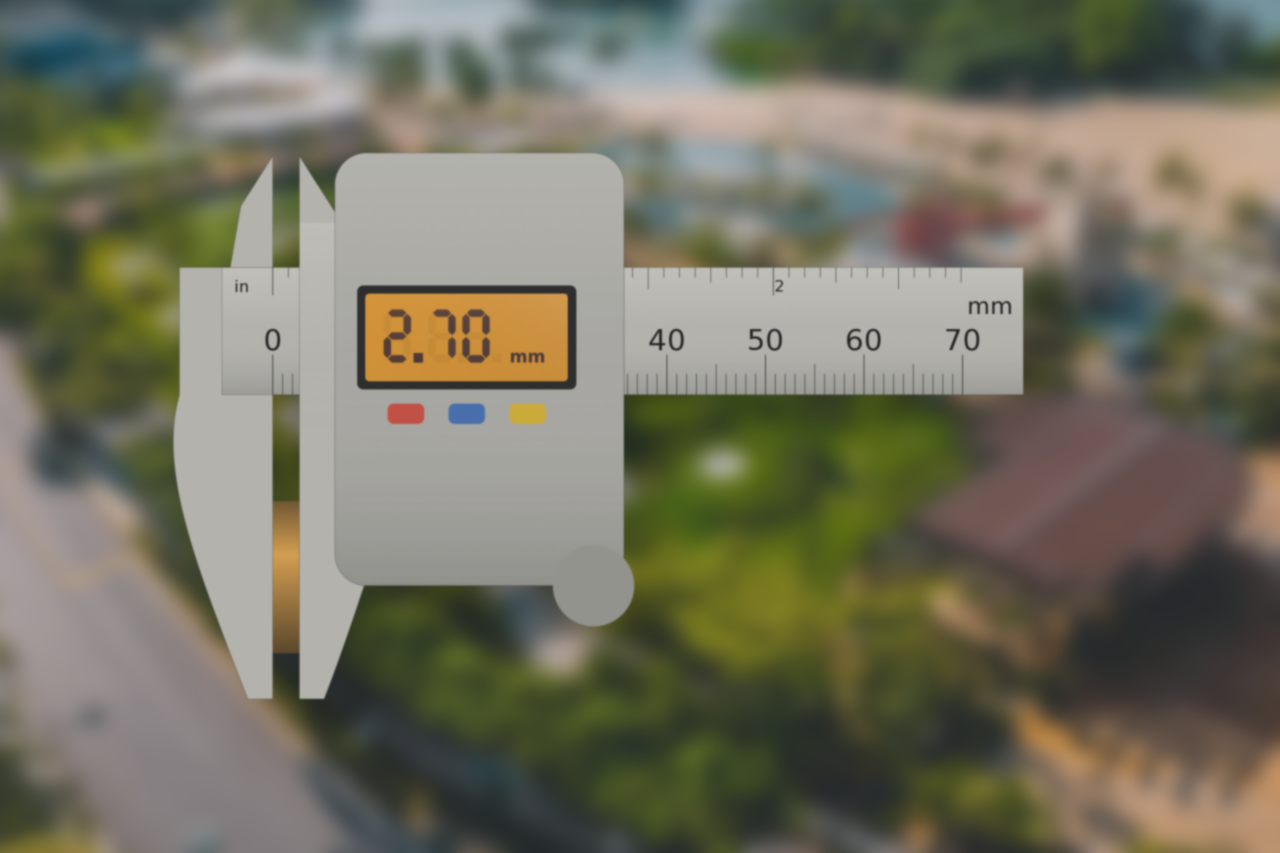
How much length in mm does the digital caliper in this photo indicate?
2.70 mm
